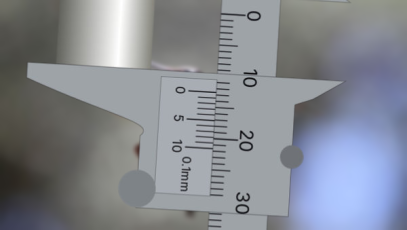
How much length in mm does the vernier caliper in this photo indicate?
12.6 mm
